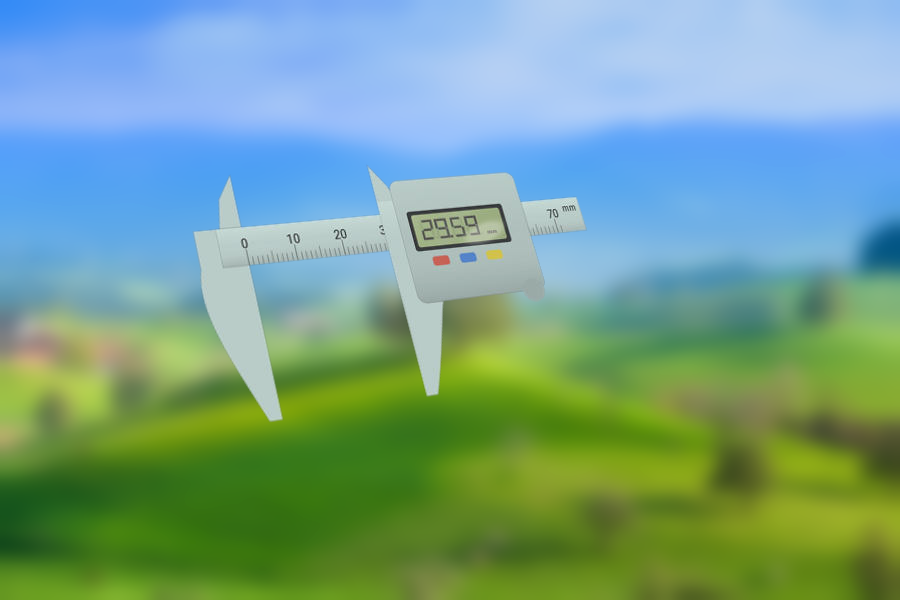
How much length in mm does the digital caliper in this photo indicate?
29.59 mm
